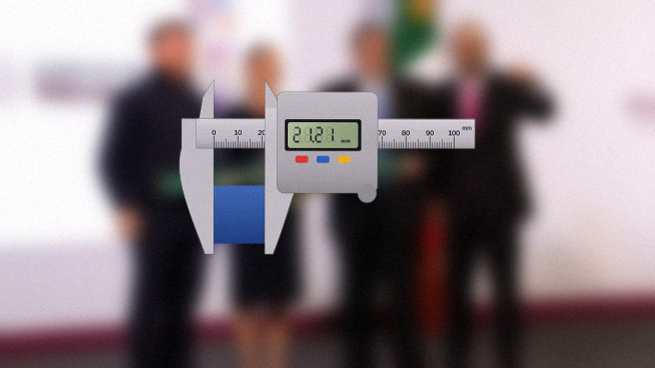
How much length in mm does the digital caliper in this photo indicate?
21.21 mm
